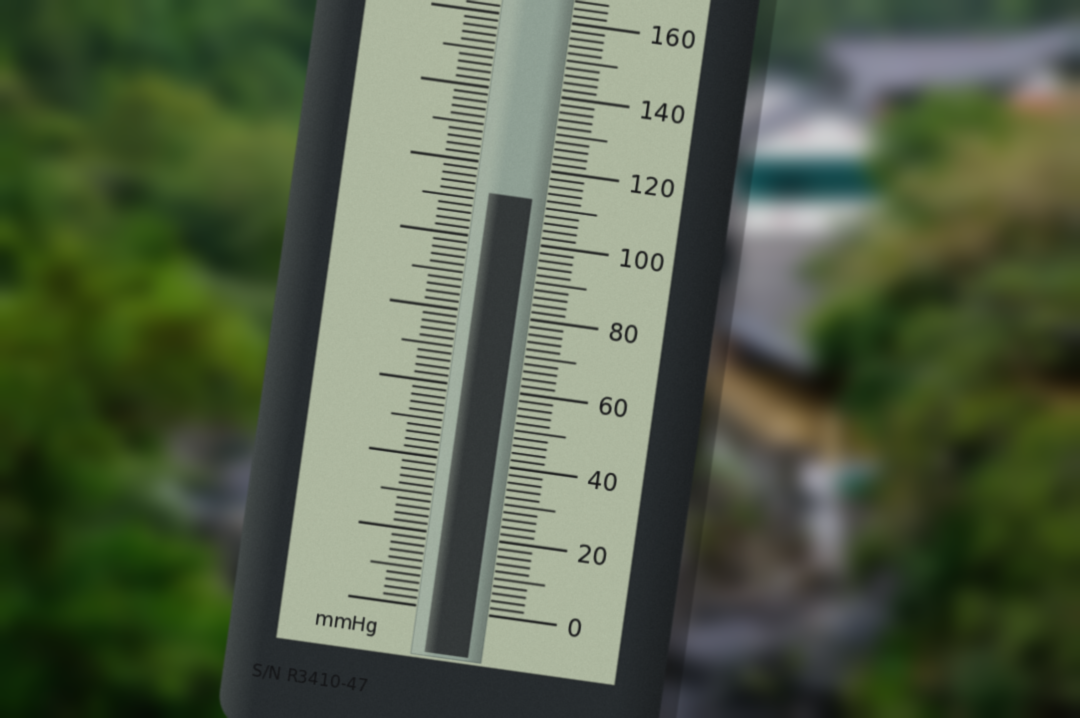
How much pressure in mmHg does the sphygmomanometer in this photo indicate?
112 mmHg
